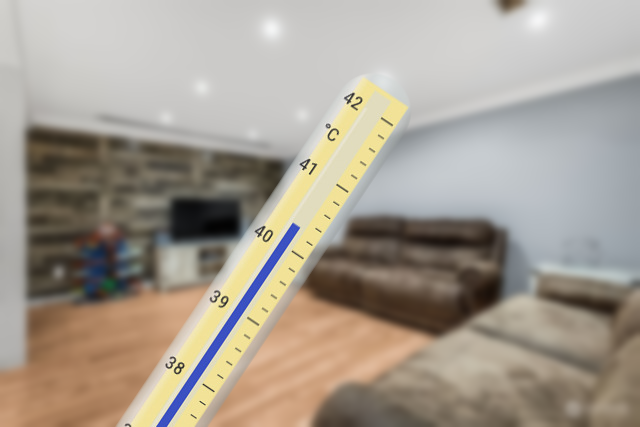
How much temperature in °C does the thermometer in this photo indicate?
40.3 °C
